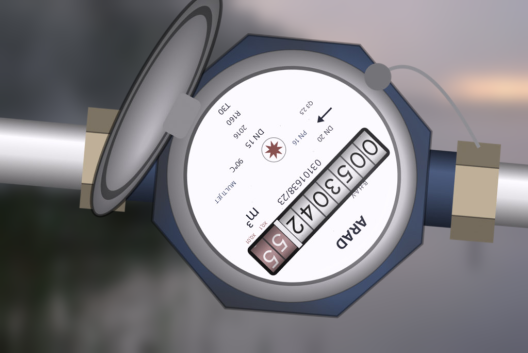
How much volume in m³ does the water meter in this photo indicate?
53042.55 m³
